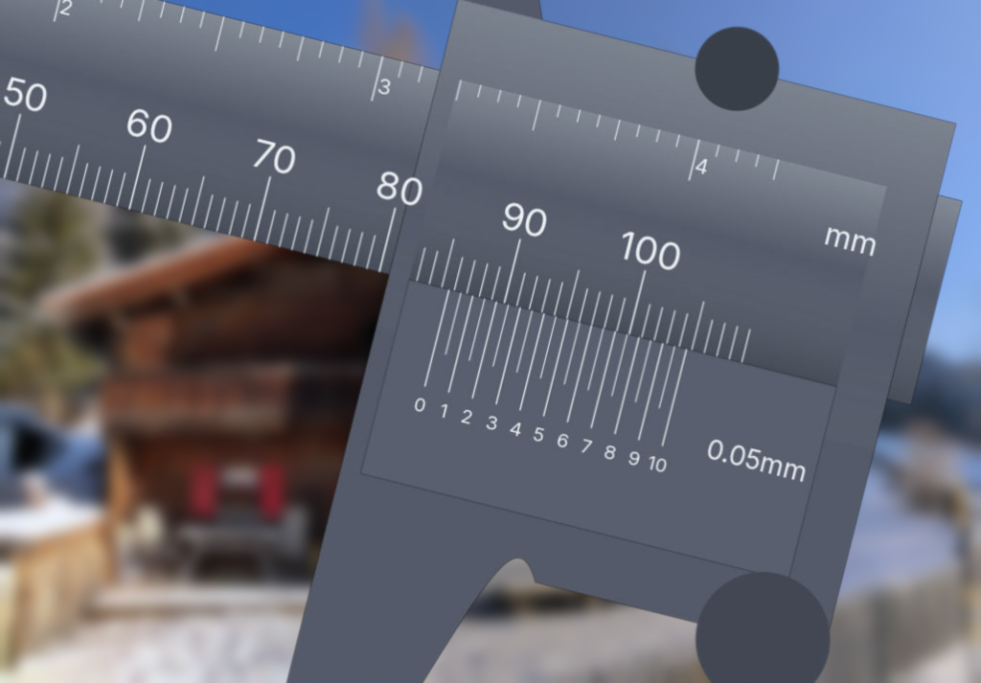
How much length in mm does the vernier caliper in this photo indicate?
85.6 mm
